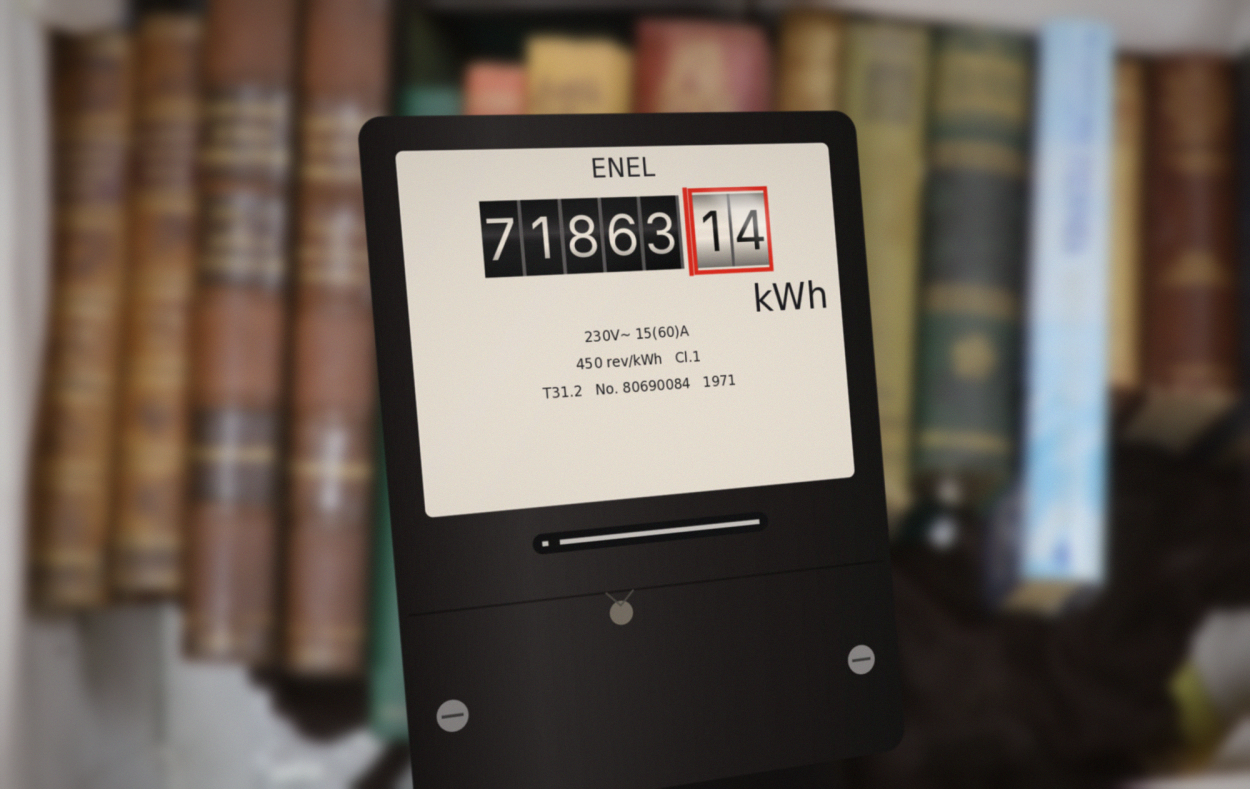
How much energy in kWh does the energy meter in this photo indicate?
71863.14 kWh
